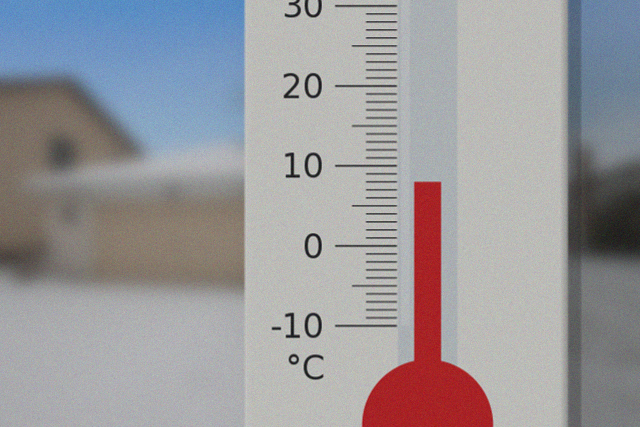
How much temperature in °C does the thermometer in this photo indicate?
8 °C
